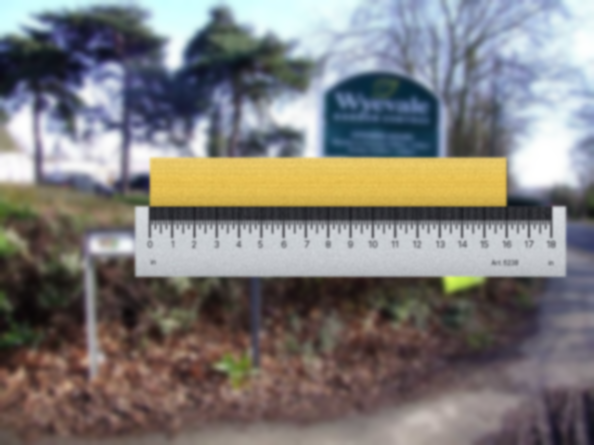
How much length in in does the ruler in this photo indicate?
16 in
